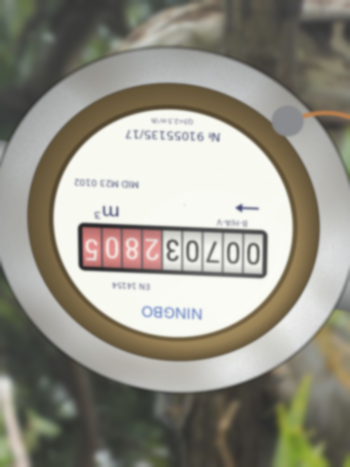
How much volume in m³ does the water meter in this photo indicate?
703.2805 m³
